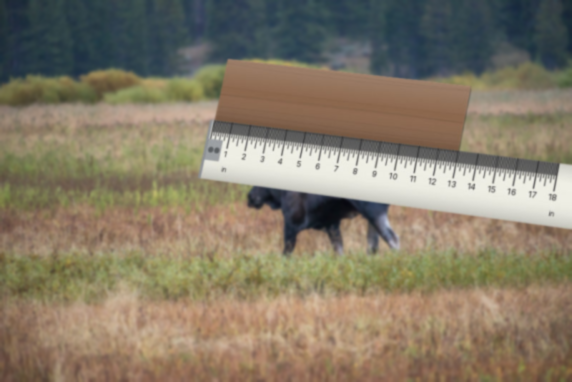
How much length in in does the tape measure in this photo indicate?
13 in
